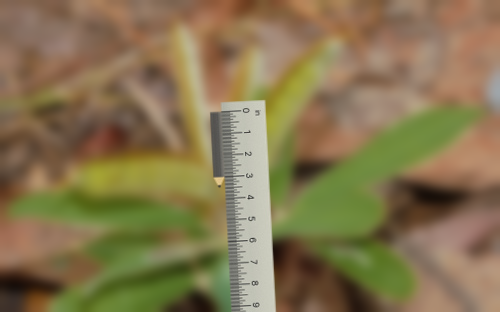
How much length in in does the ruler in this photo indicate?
3.5 in
